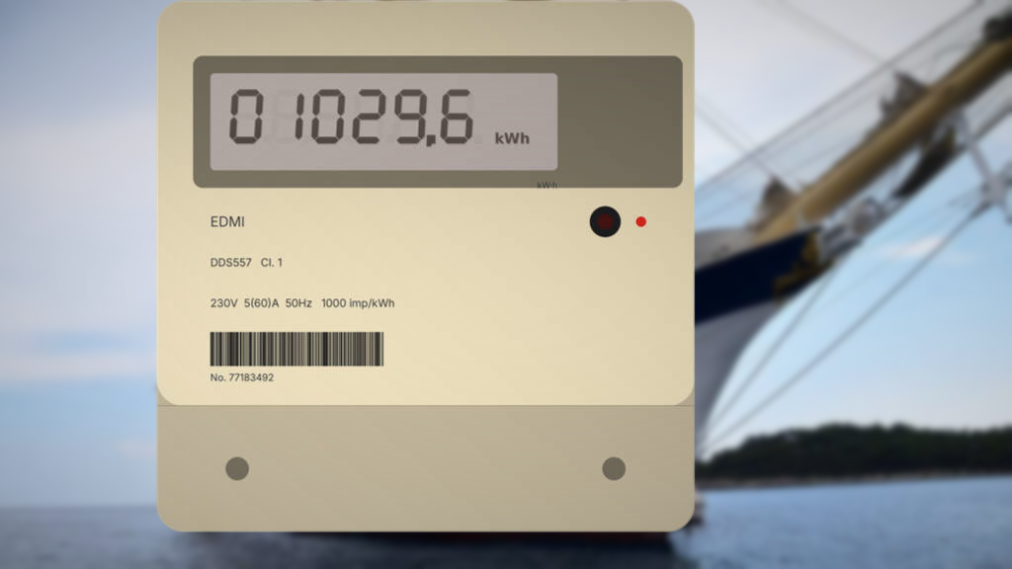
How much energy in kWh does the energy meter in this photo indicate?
1029.6 kWh
